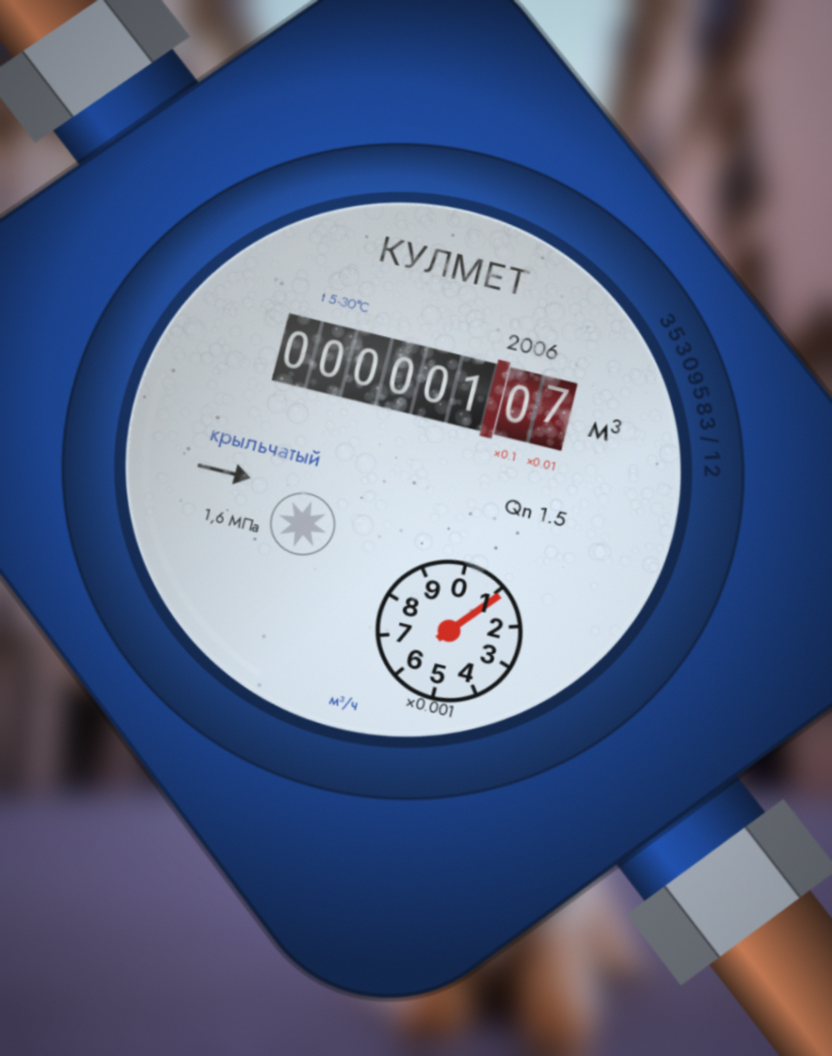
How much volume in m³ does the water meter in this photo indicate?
1.071 m³
